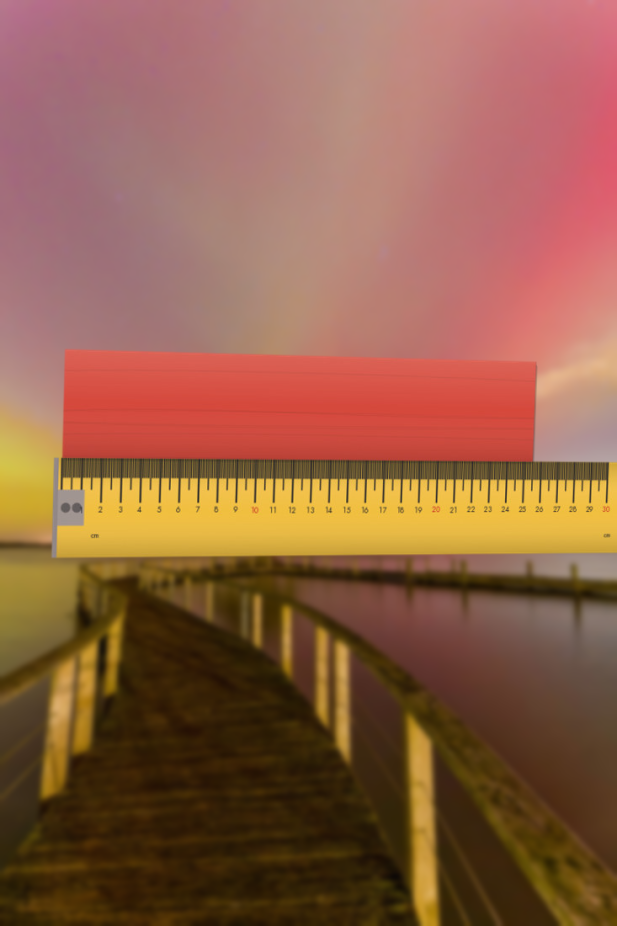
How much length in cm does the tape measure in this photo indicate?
25.5 cm
